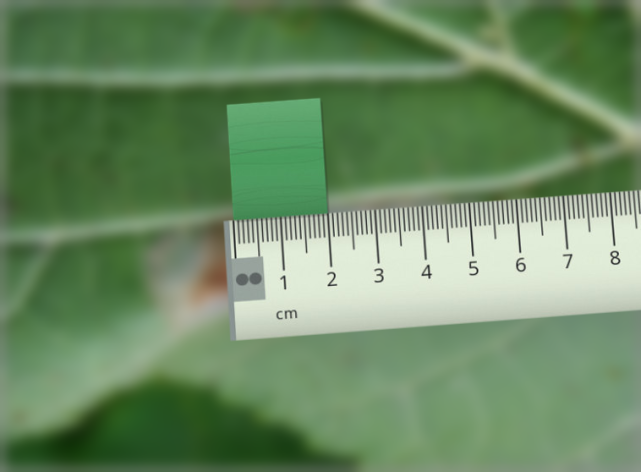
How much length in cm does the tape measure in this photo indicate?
2 cm
